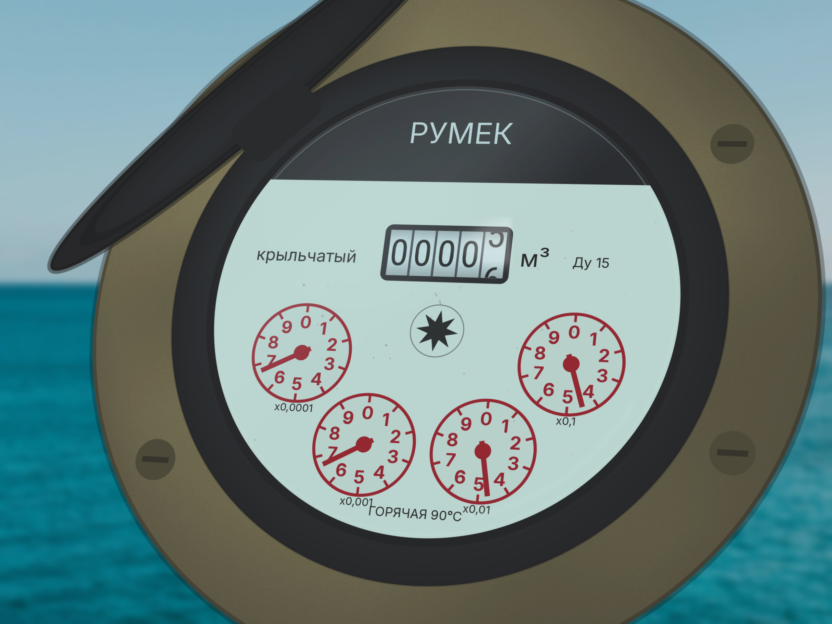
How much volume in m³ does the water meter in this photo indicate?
5.4466 m³
